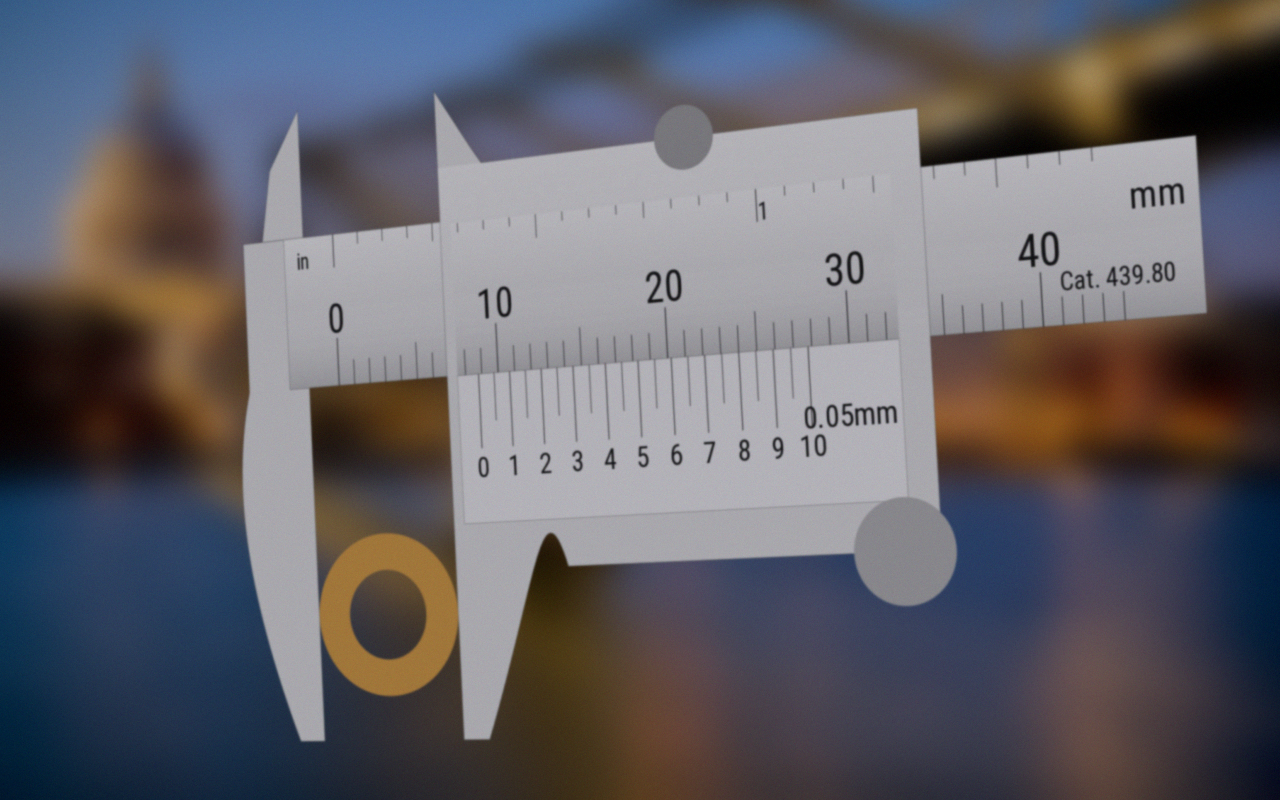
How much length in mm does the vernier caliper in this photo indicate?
8.8 mm
